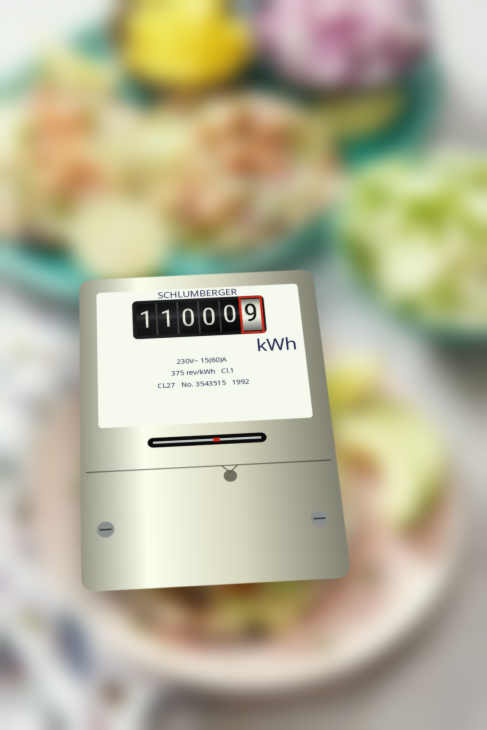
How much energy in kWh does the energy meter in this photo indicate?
11000.9 kWh
